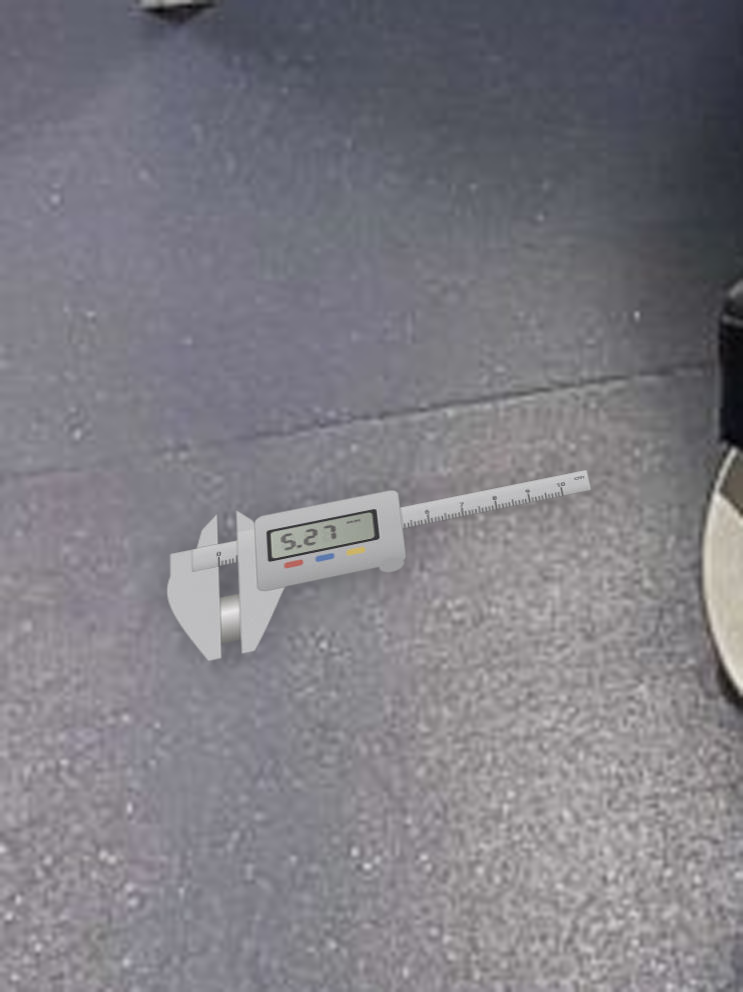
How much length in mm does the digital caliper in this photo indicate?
5.27 mm
